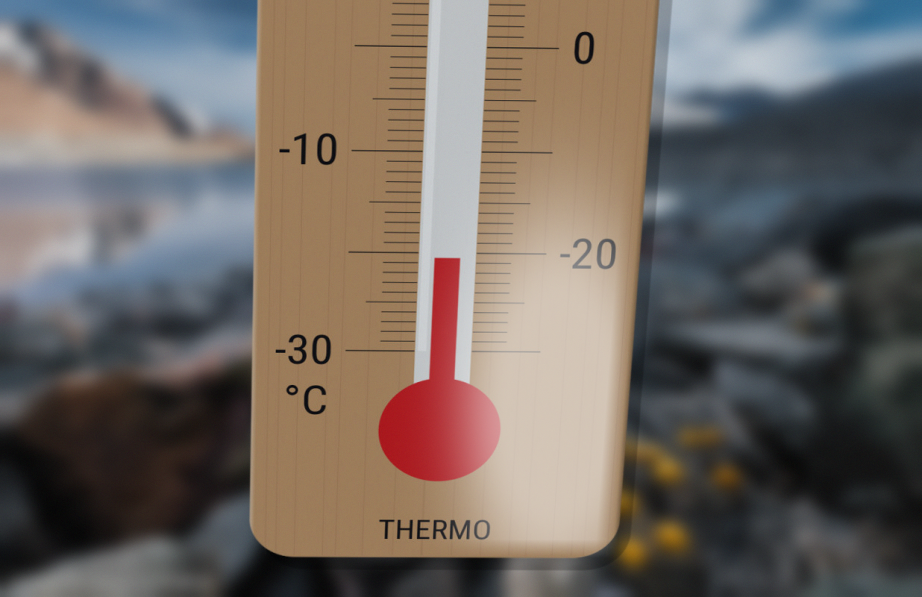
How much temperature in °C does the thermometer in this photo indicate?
-20.5 °C
